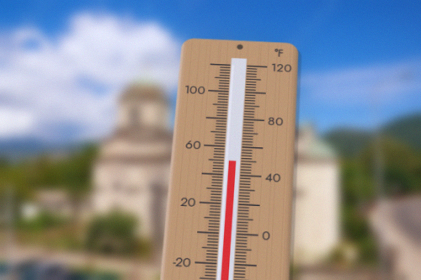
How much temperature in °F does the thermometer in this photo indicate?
50 °F
